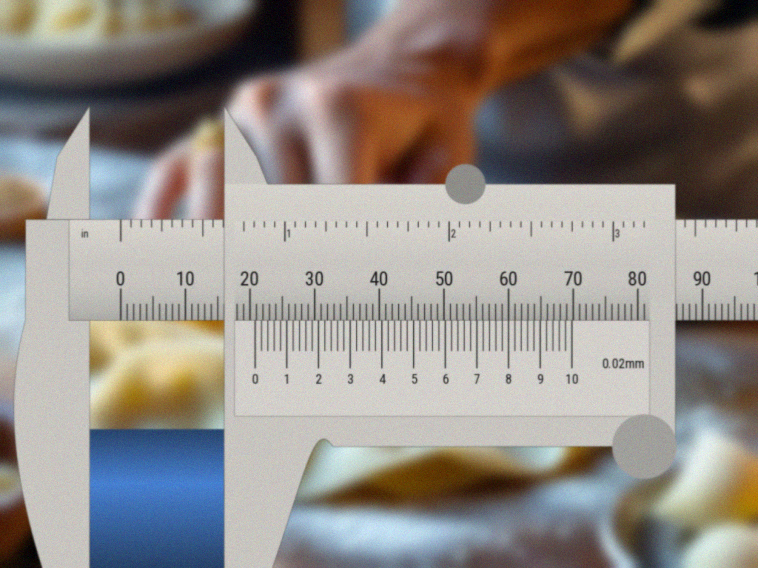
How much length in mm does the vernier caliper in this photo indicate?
20.8 mm
